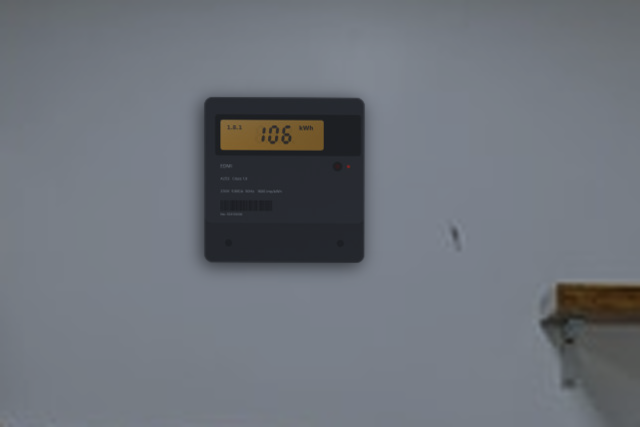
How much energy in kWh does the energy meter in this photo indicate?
106 kWh
